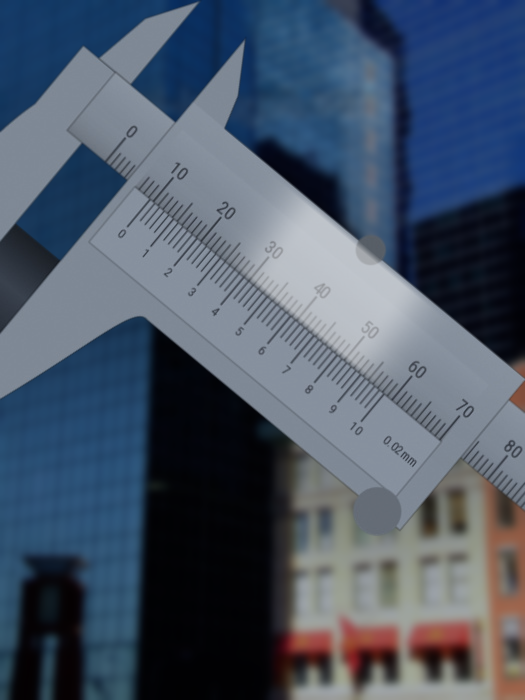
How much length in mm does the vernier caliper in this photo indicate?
9.4 mm
